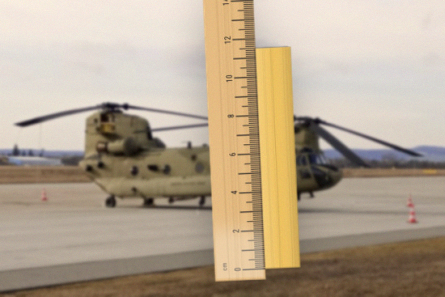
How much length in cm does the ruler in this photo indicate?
11.5 cm
